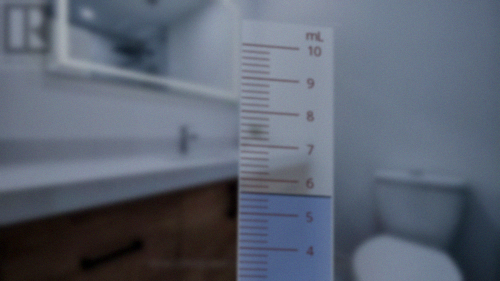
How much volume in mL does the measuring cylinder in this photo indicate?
5.6 mL
